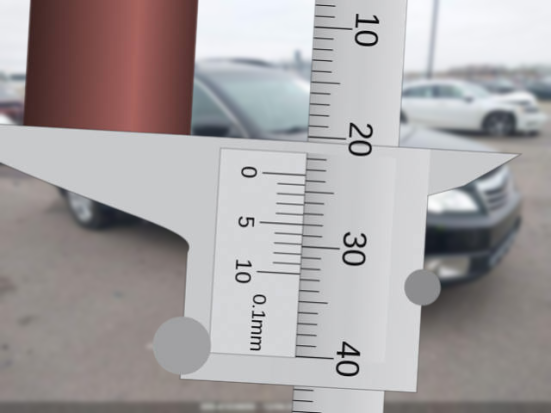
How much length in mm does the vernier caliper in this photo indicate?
23.5 mm
